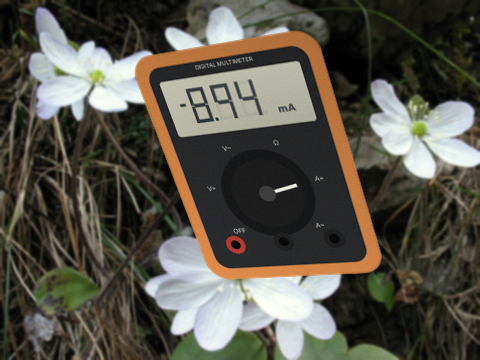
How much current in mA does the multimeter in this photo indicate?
-8.94 mA
